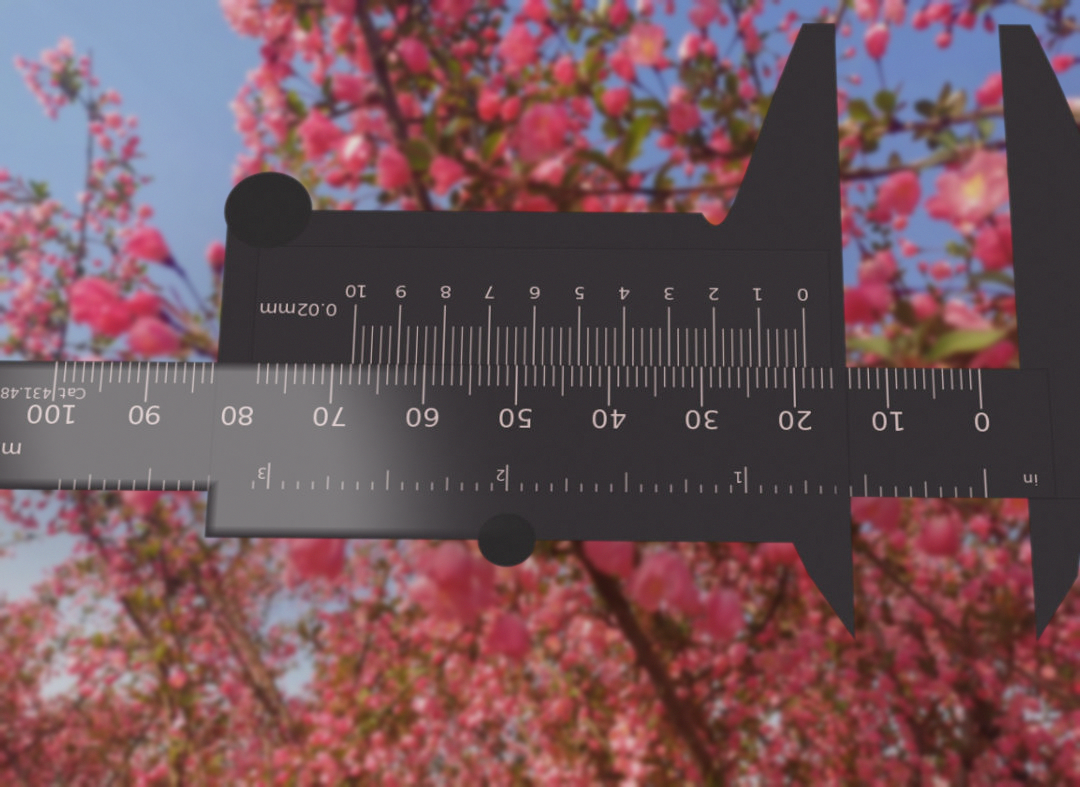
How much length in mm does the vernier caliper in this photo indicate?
18.8 mm
